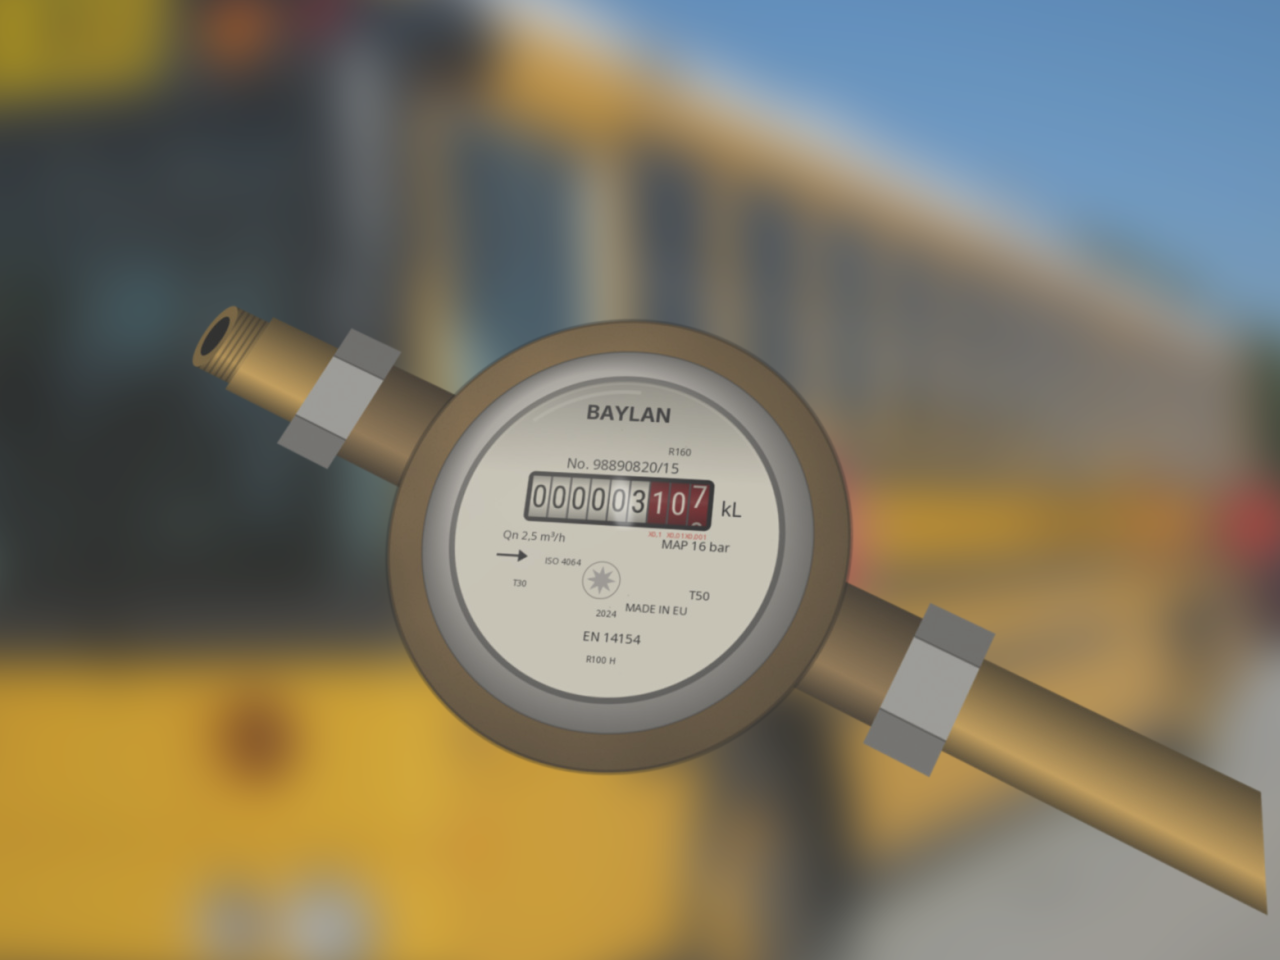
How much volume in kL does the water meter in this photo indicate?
3.107 kL
